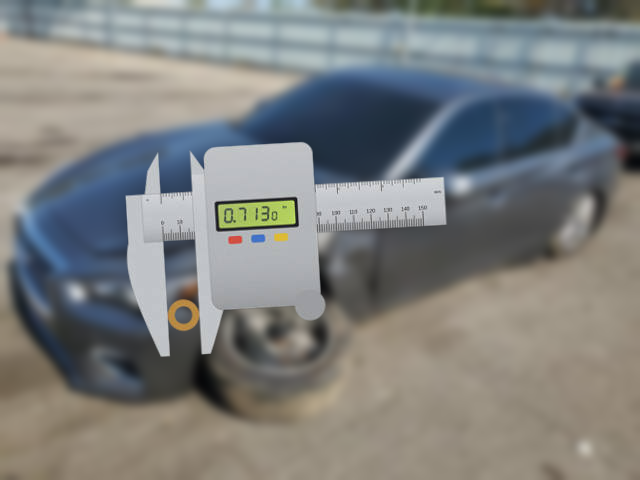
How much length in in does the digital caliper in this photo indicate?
0.7130 in
